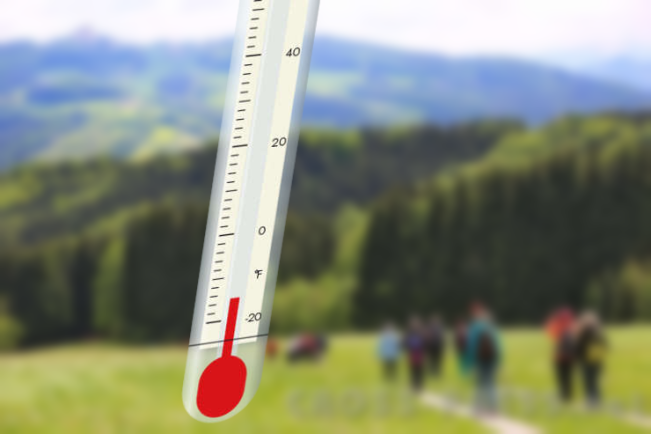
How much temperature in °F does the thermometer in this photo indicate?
-15 °F
